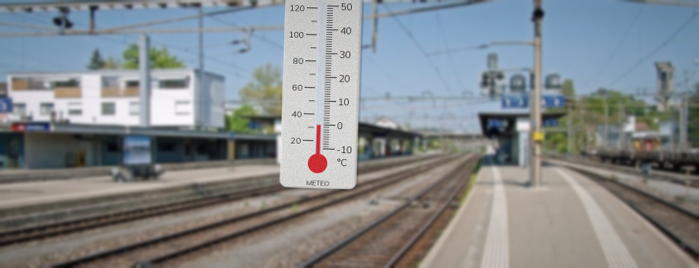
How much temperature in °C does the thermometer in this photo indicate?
0 °C
